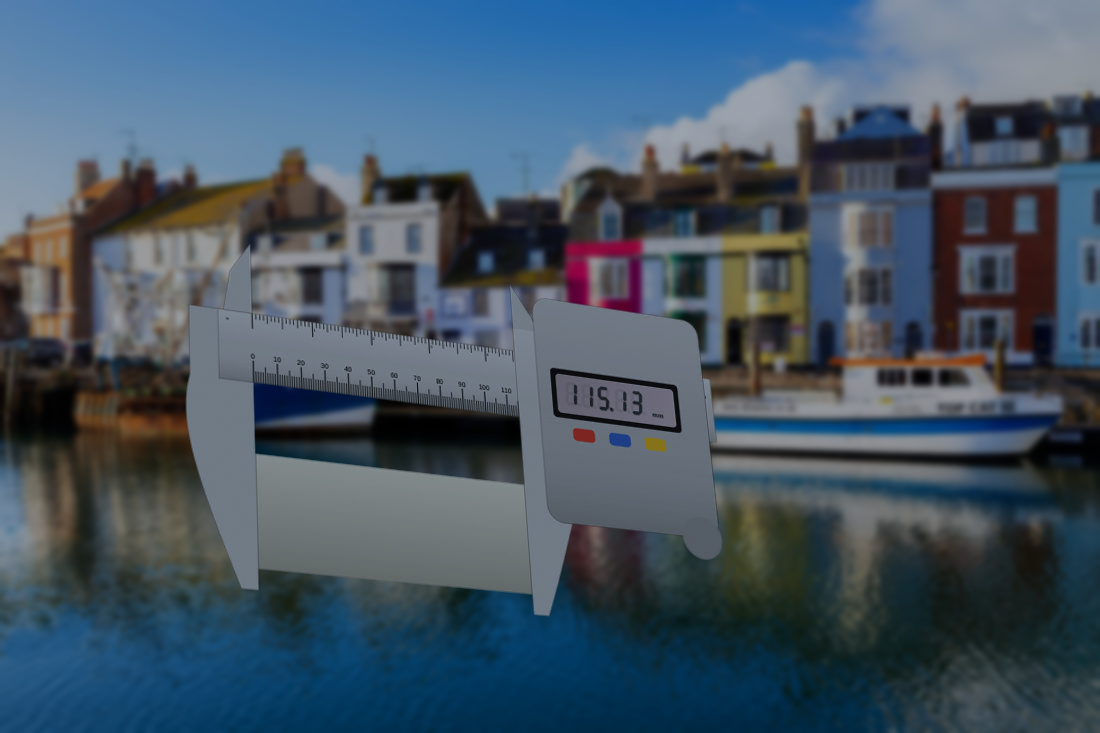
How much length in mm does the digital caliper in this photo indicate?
115.13 mm
